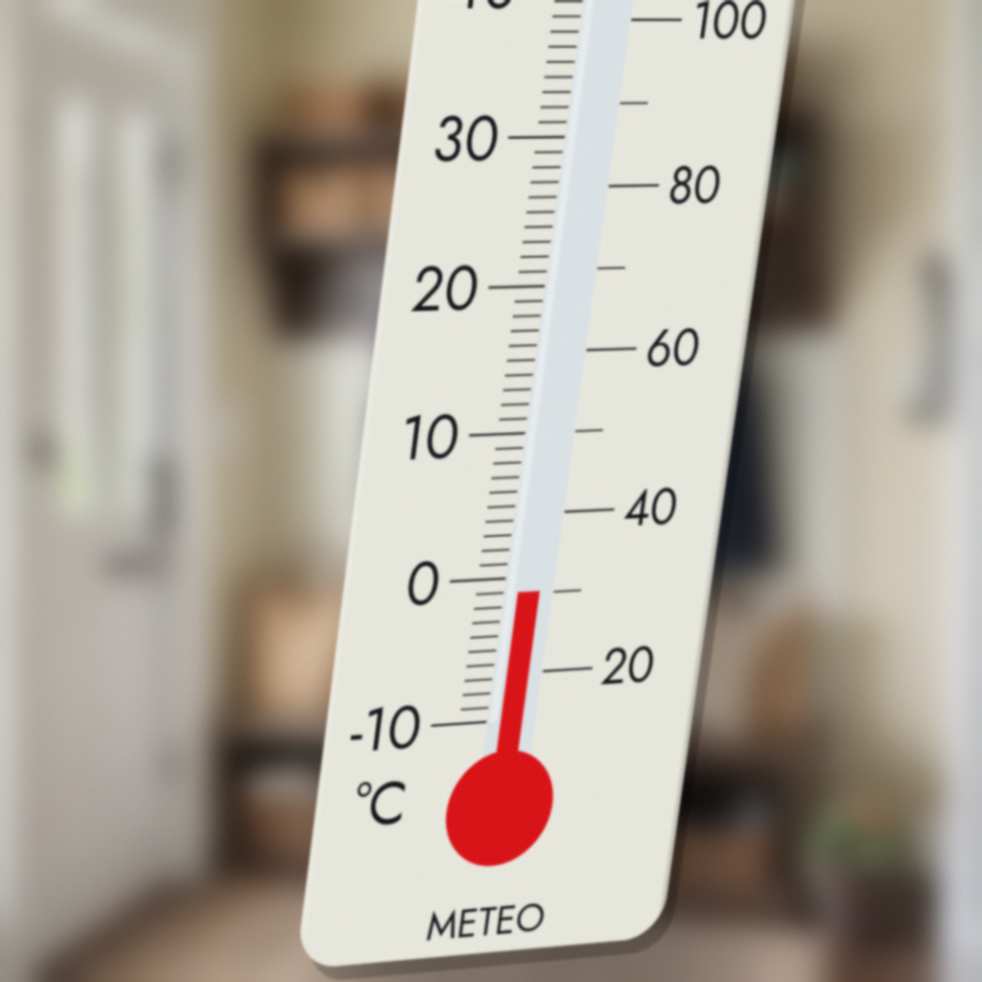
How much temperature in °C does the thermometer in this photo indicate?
-1 °C
